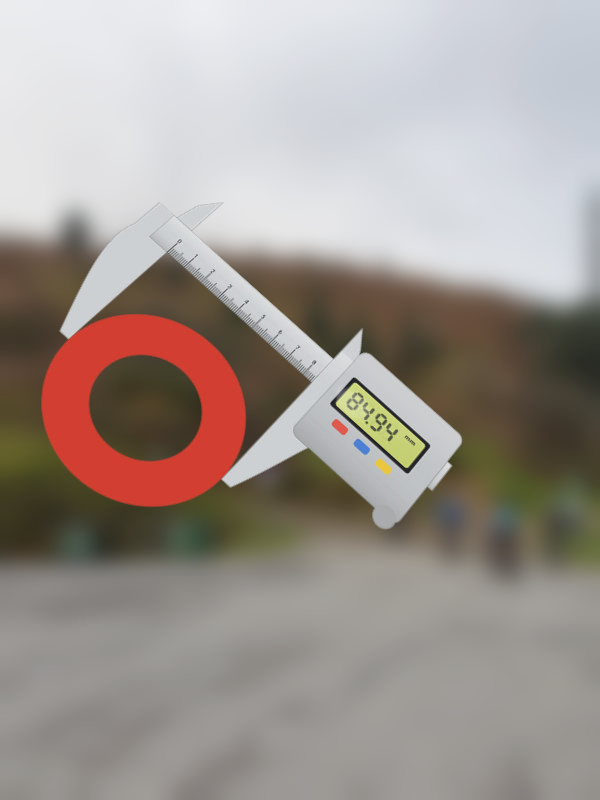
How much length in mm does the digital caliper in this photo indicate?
84.94 mm
